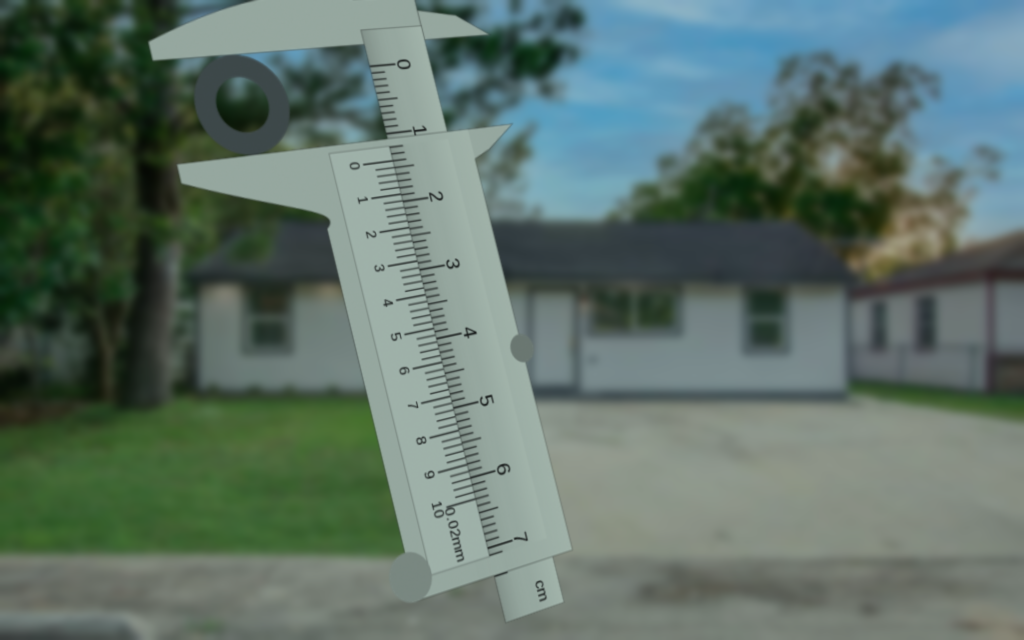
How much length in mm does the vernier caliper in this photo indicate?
14.0 mm
